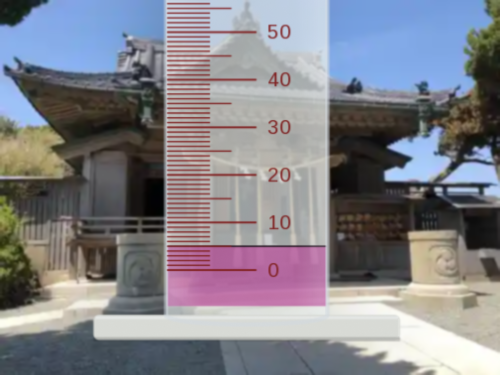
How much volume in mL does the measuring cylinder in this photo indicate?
5 mL
